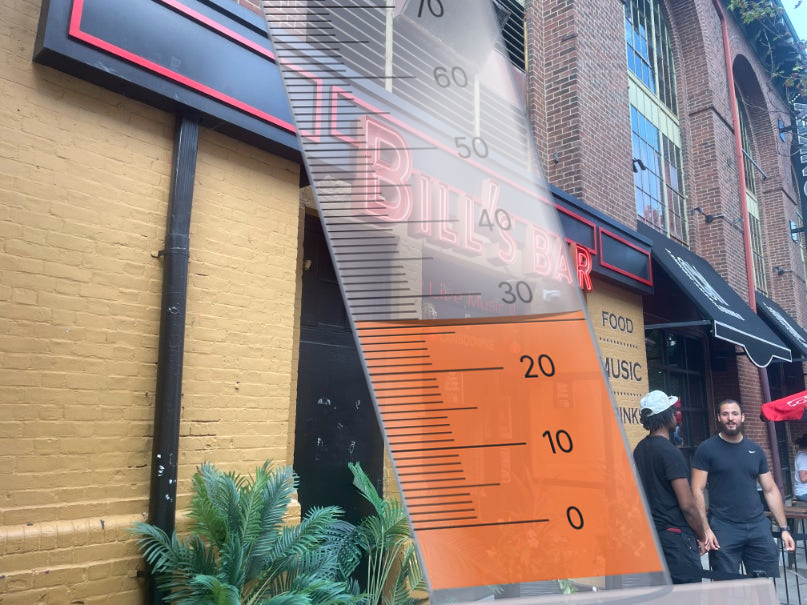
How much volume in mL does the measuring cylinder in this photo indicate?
26 mL
